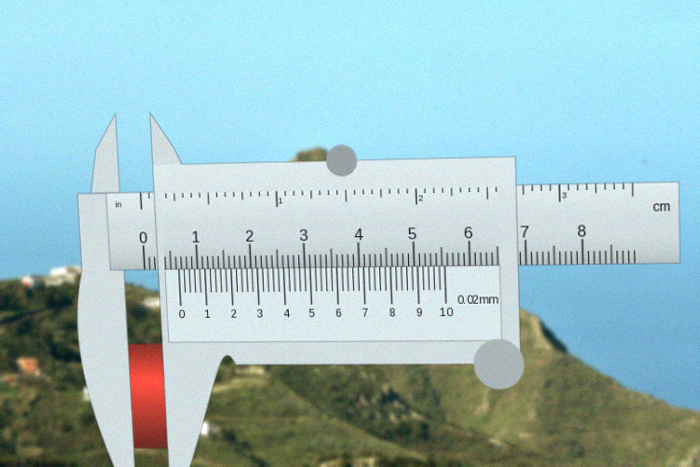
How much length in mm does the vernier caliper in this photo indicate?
6.5 mm
